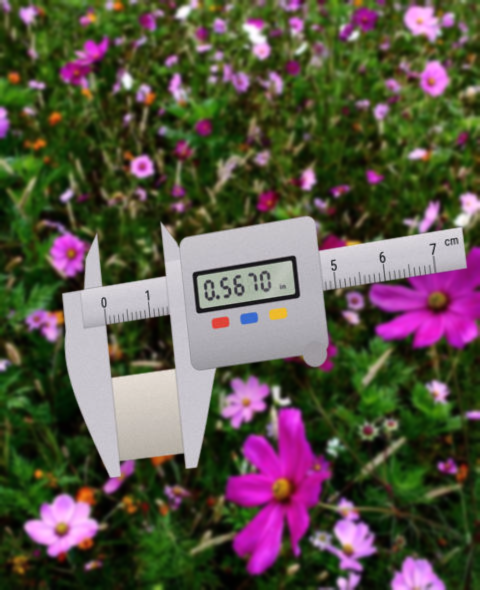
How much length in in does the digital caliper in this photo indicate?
0.5670 in
